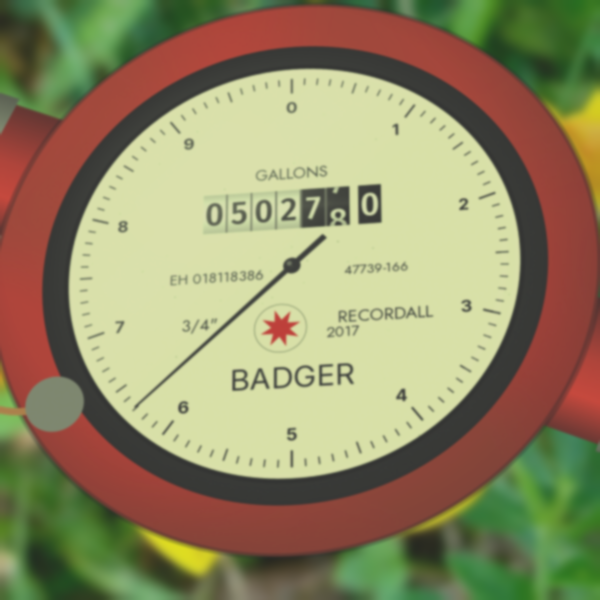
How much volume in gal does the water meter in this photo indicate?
502776.3 gal
